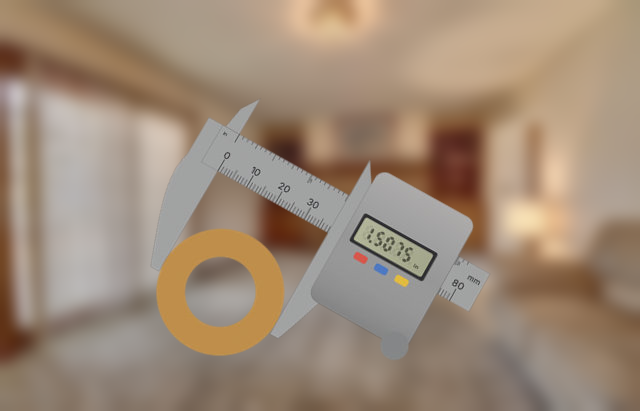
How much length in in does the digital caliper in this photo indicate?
1.5075 in
